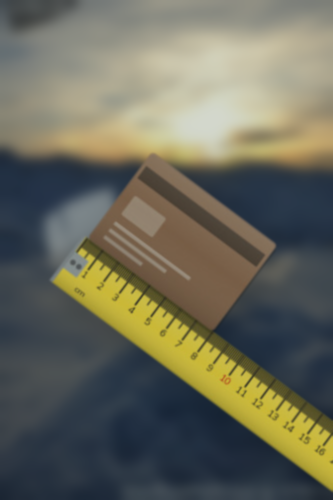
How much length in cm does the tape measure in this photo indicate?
8 cm
